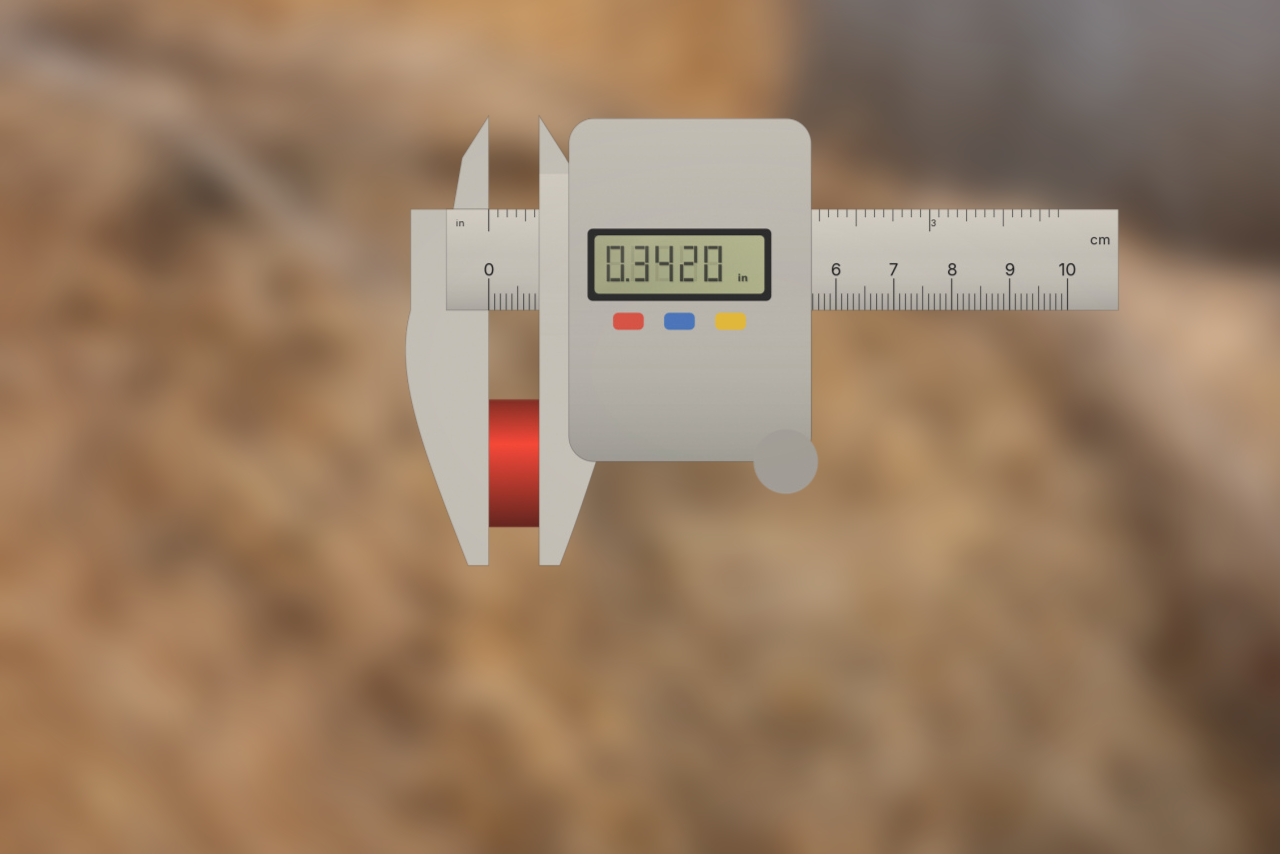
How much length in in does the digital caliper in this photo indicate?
0.3420 in
